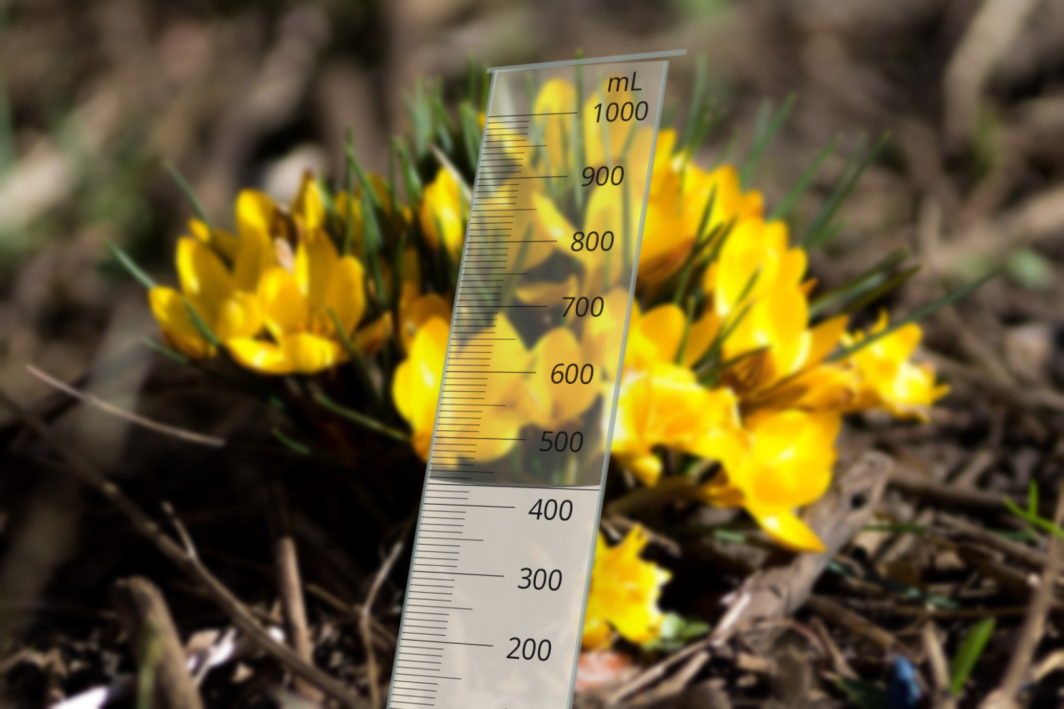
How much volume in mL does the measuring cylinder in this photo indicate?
430 mL
